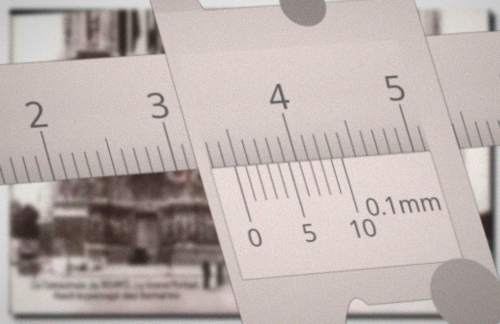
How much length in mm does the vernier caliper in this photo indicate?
34.8 mm
